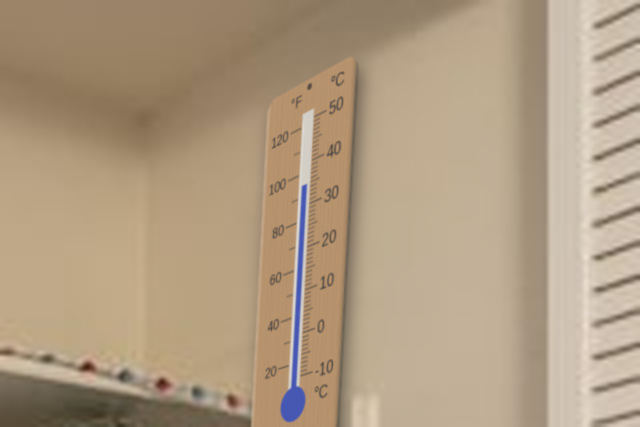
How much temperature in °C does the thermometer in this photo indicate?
35 °C
